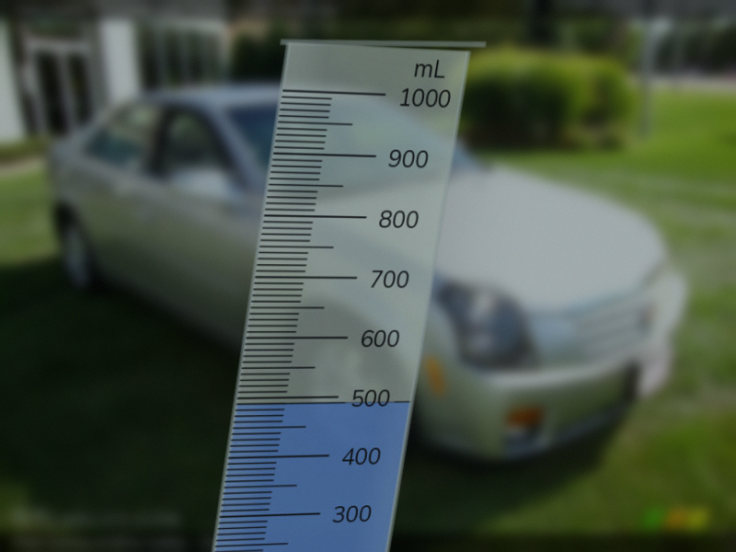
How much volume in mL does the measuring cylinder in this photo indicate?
490 mL
